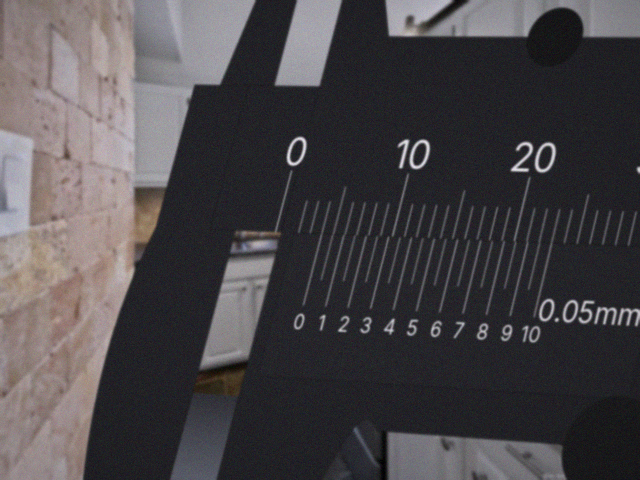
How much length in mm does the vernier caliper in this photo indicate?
4.0 mm
